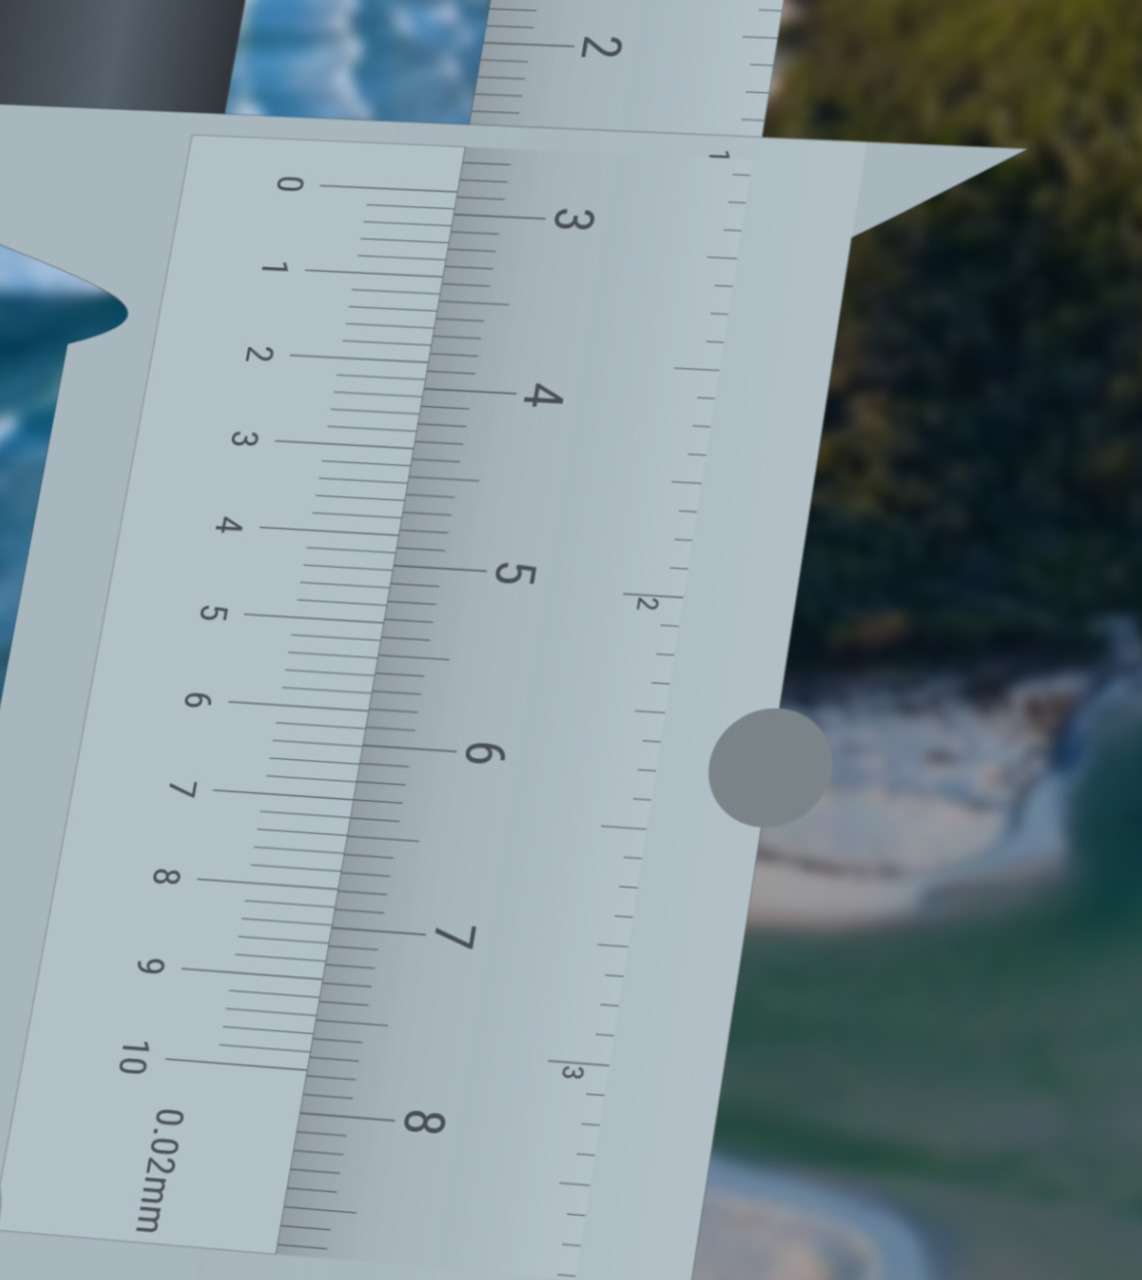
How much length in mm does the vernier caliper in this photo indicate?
28.7 mm
